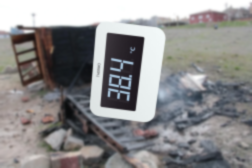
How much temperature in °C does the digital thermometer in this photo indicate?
38.4 °C
